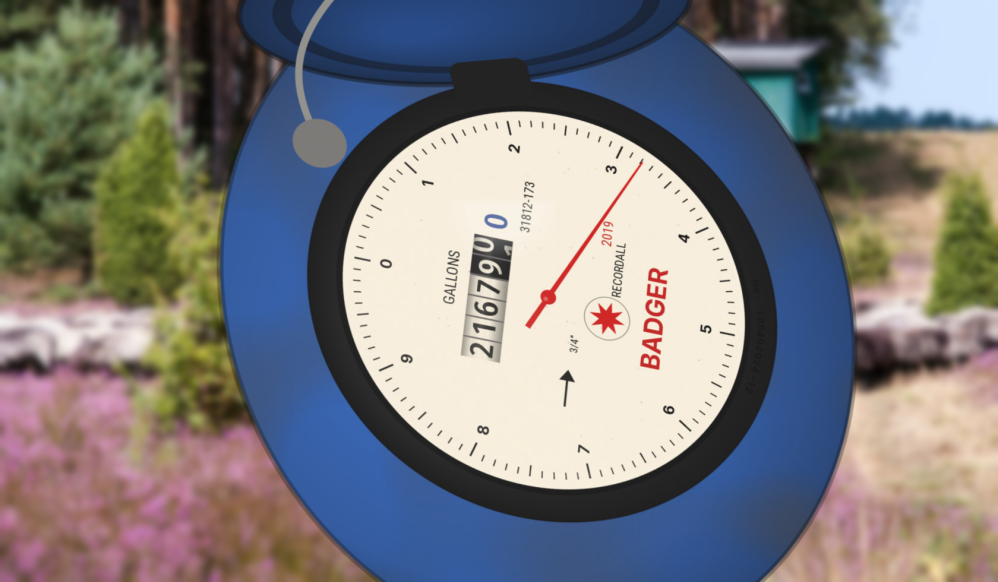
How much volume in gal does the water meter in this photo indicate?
2167903.2 gal
